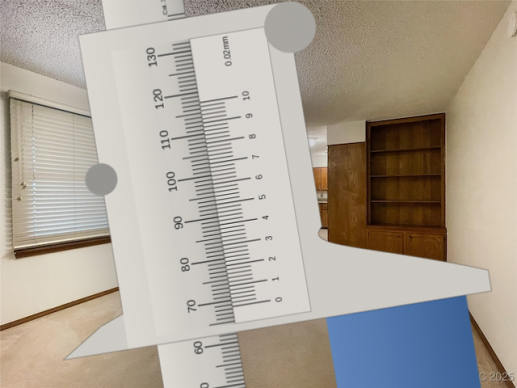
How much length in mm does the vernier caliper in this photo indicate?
68.5 mm
